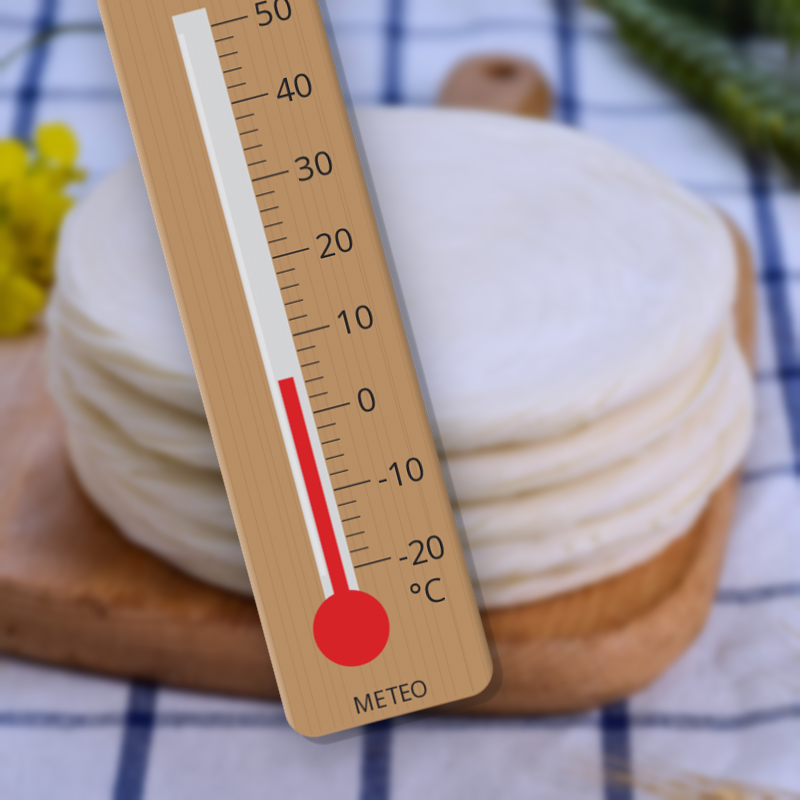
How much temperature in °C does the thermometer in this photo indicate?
5 °C
